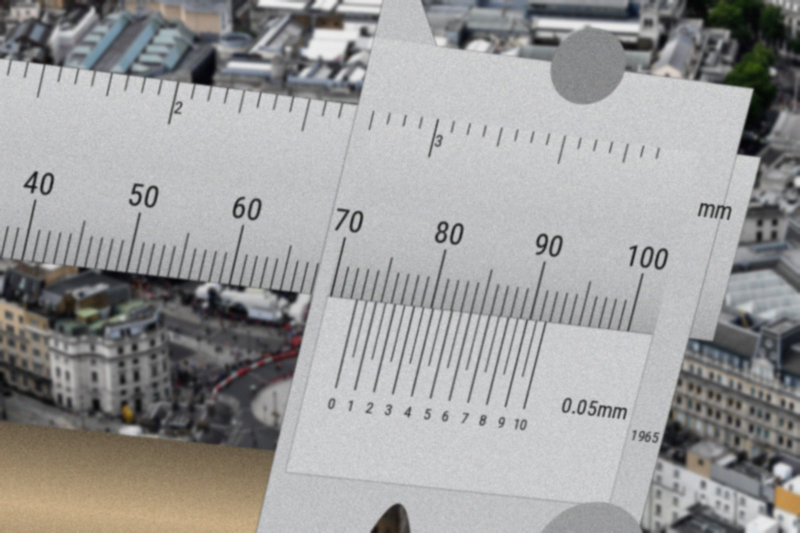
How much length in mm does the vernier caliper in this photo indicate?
72.6 mm
